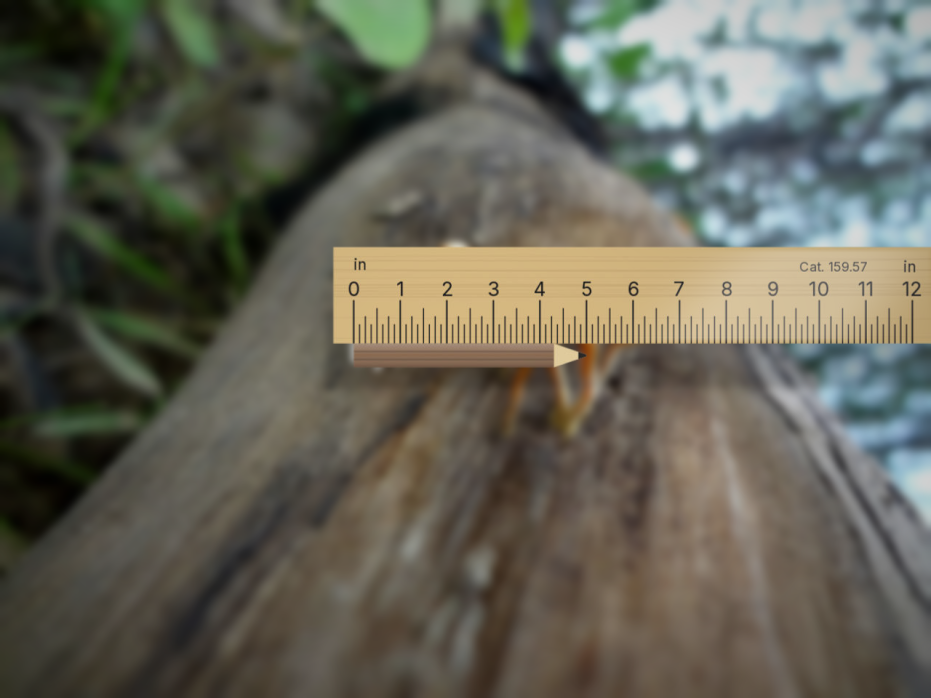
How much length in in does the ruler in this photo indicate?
5 in
